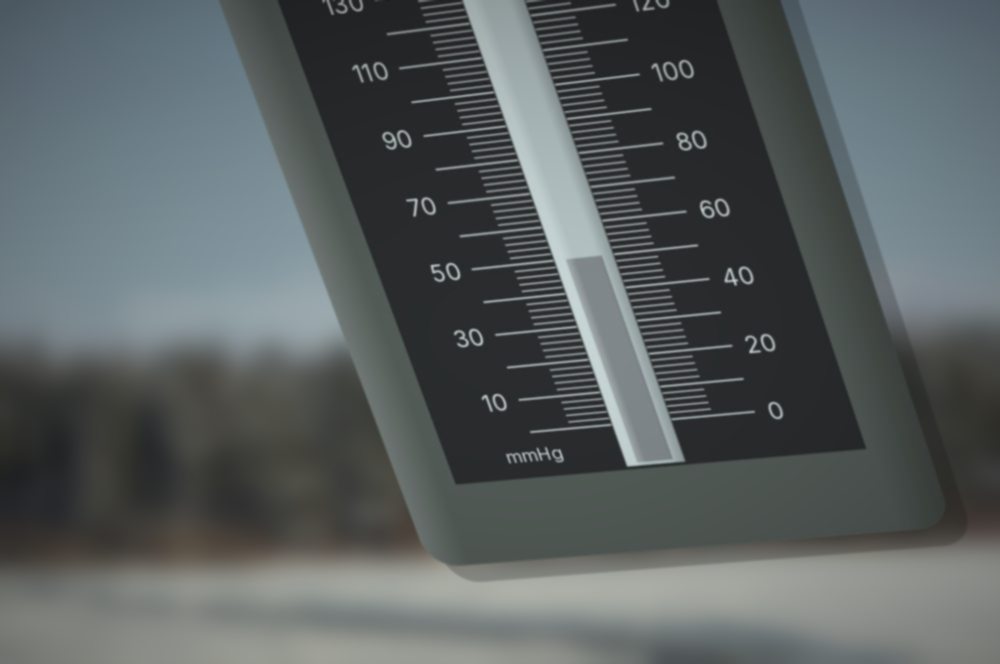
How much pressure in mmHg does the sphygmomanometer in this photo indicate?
50 mmHg
